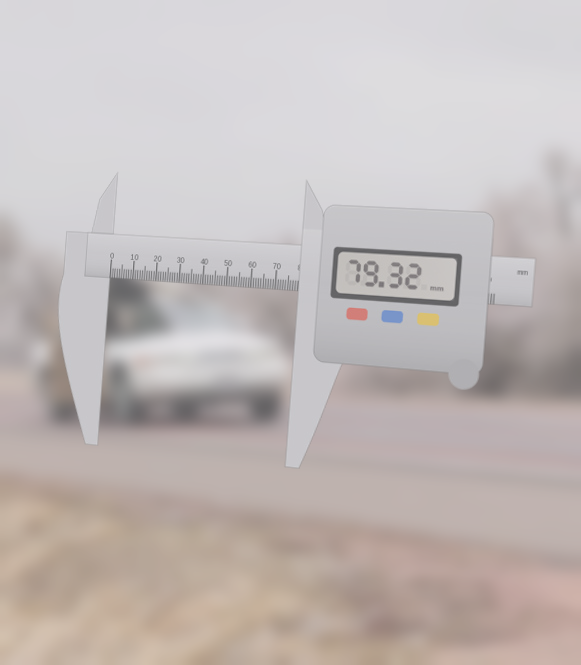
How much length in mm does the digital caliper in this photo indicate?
79.32 mm
